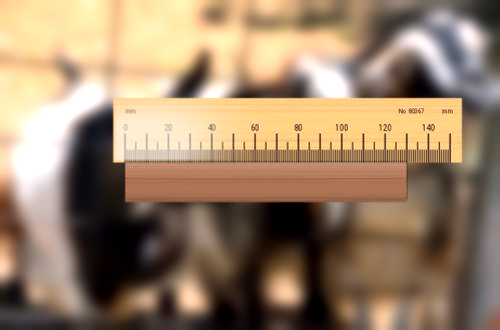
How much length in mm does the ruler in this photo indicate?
130 mm
